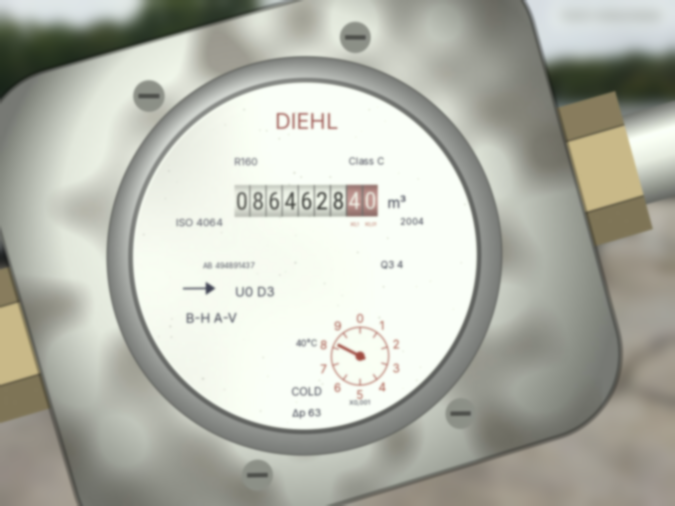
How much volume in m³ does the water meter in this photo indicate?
864628.408 m³
